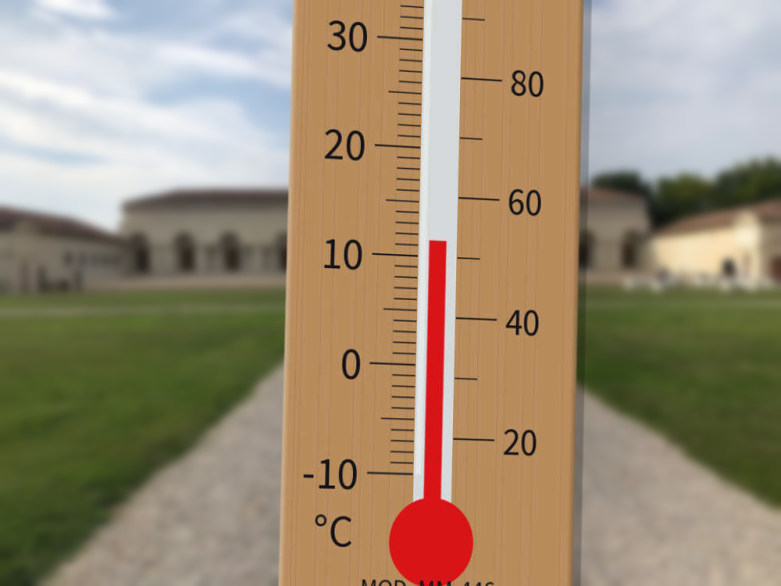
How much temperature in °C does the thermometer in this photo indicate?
11.5 °C
